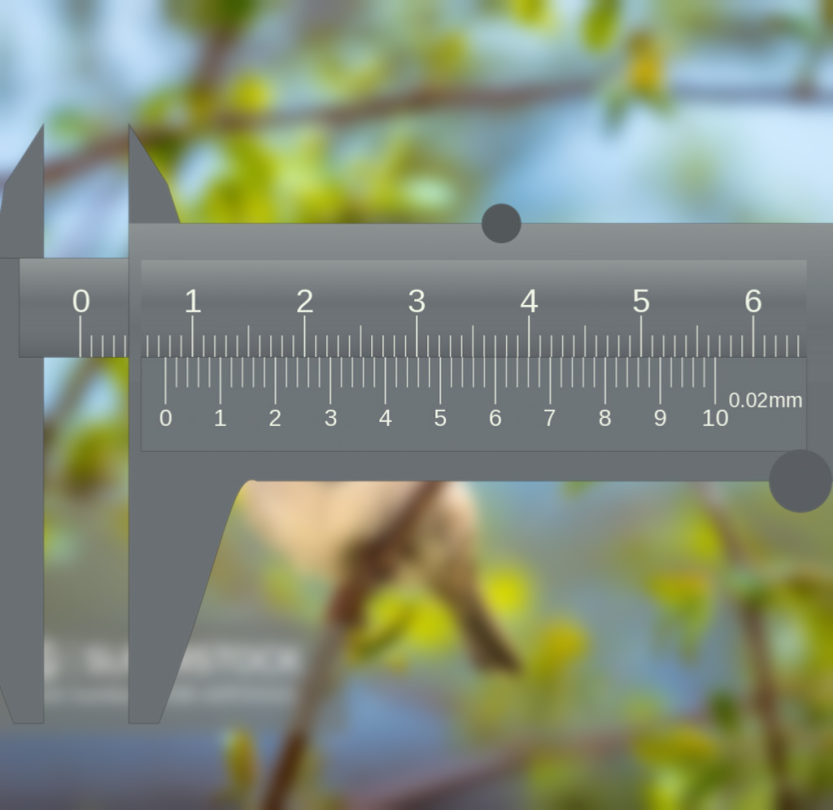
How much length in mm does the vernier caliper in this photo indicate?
7.6 mm
